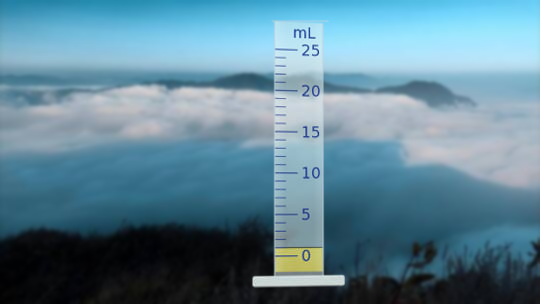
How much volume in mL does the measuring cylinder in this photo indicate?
1 mL
